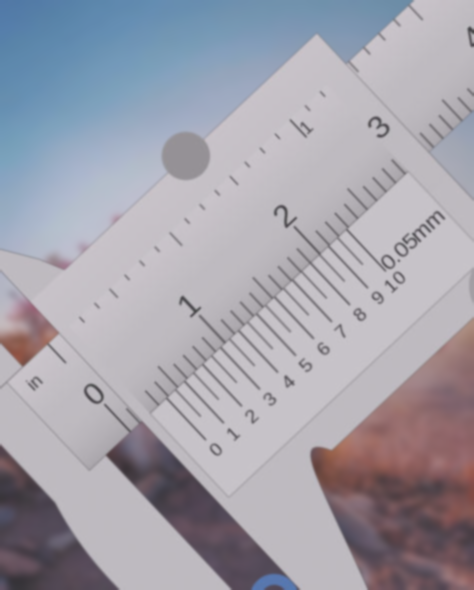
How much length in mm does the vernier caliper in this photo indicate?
3.8 mm
